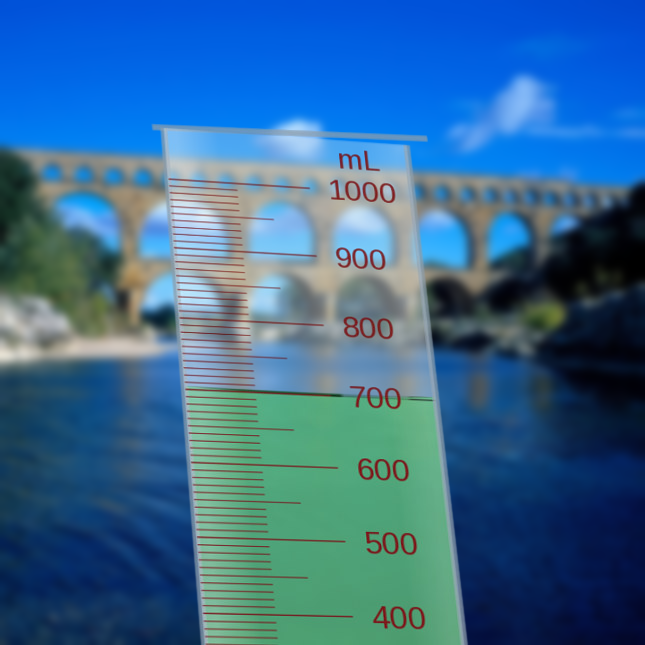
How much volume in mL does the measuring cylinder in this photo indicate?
700 mL
